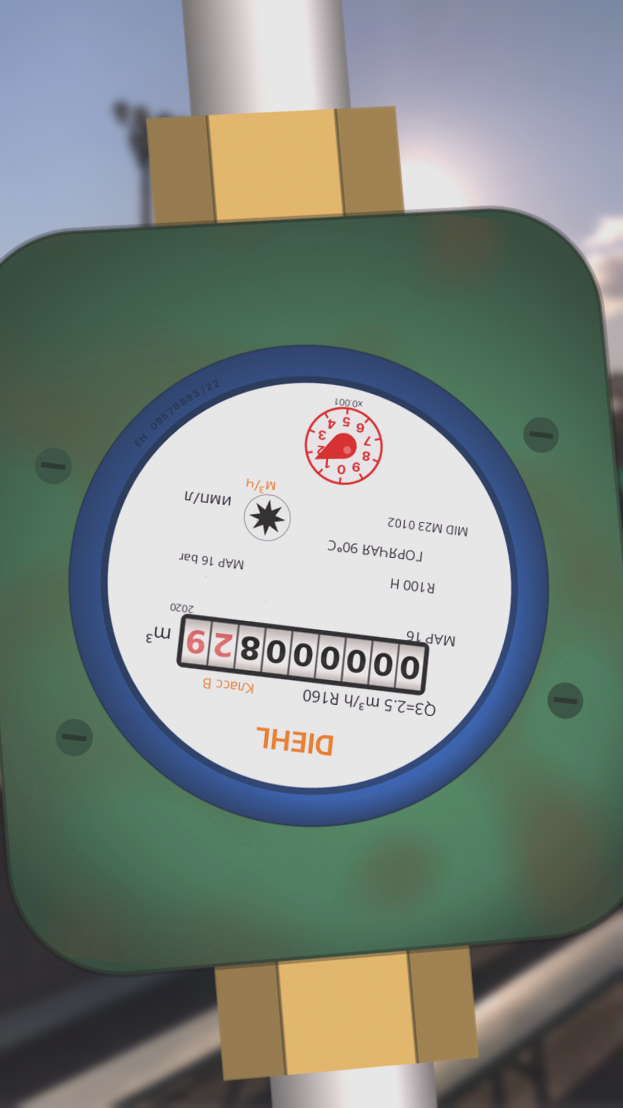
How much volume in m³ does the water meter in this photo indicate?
8.291 m³
